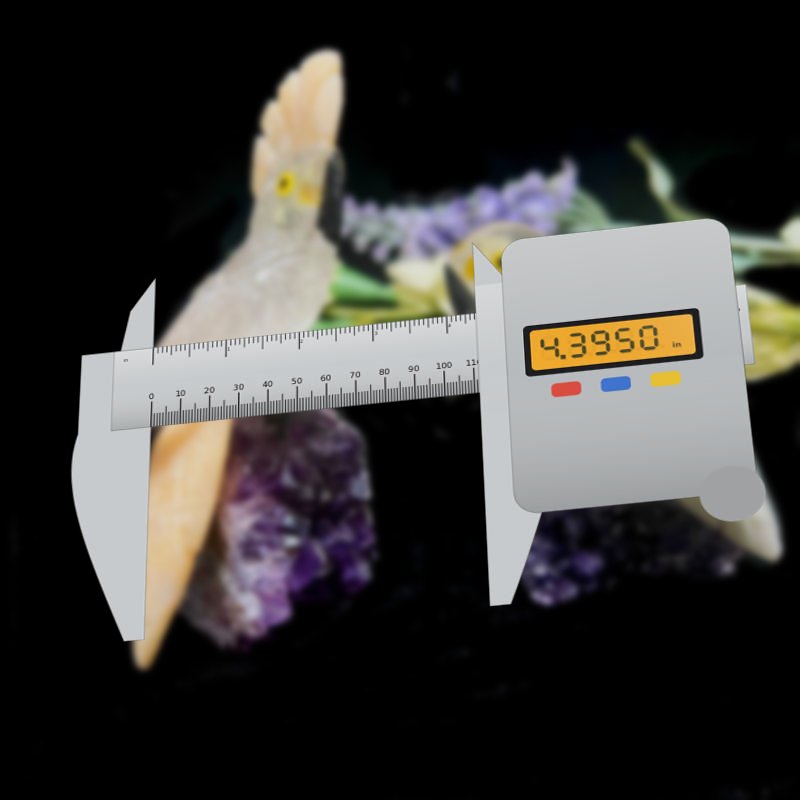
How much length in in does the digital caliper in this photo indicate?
4.3950 in
